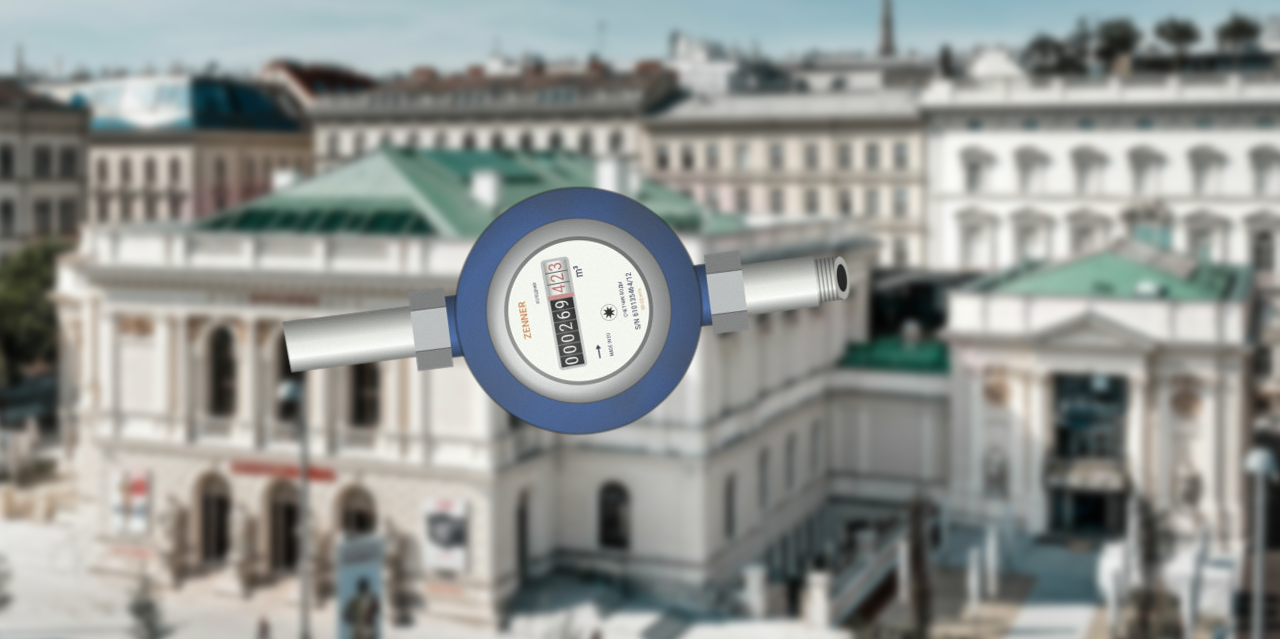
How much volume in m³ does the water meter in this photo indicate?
269.423 m³
